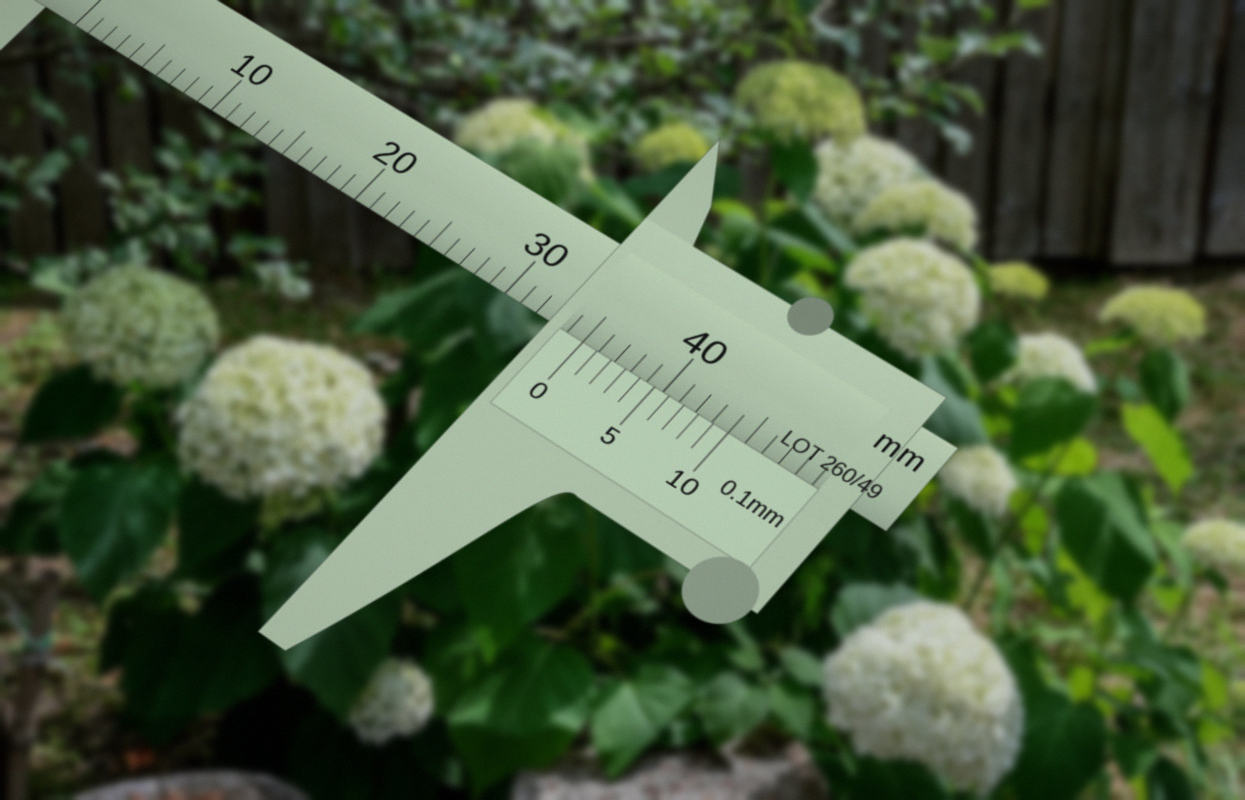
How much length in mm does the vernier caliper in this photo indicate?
35.0 mm
